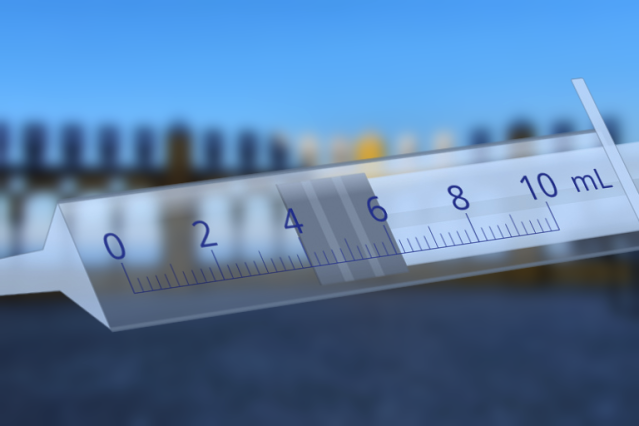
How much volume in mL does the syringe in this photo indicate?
4 mL
